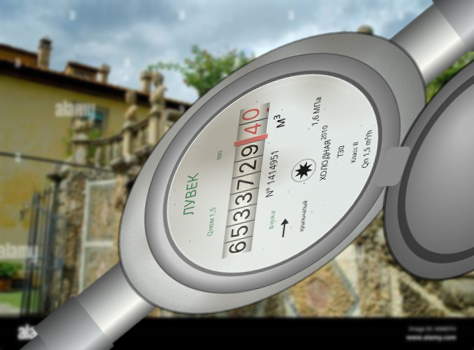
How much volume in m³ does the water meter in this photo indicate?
6533729.40 m³
